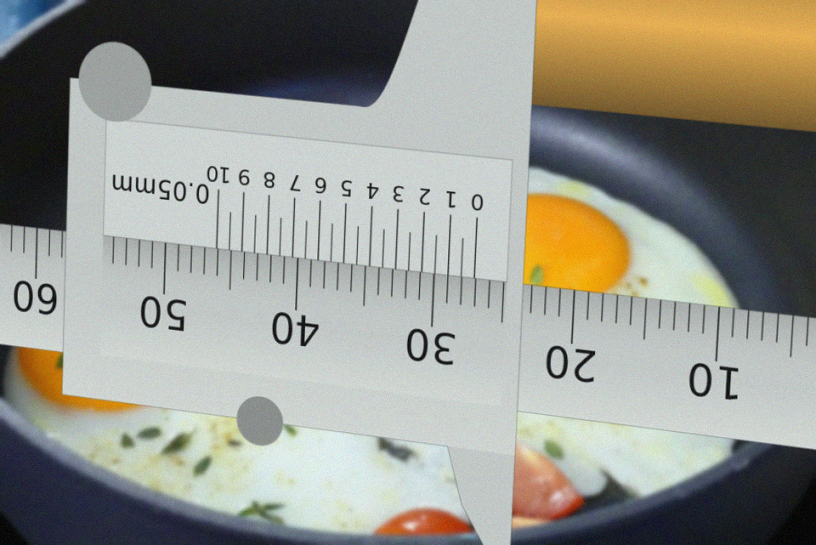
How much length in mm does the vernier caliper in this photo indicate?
27.1 mm
